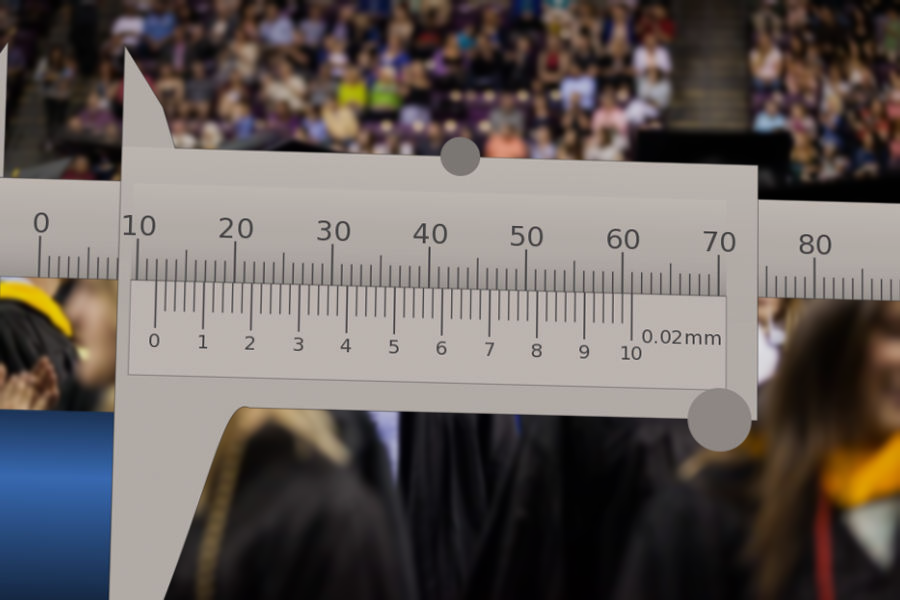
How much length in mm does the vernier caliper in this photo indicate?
12.0 mm
